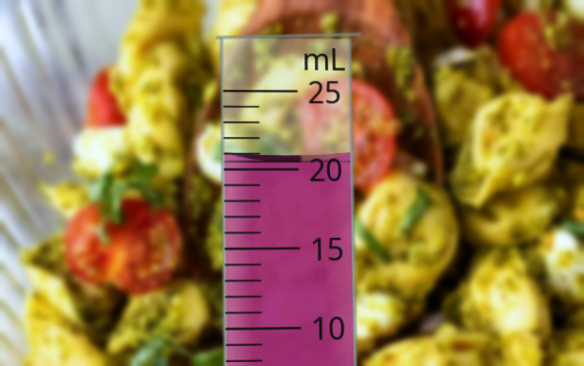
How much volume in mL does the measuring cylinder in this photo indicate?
20.5 mL
